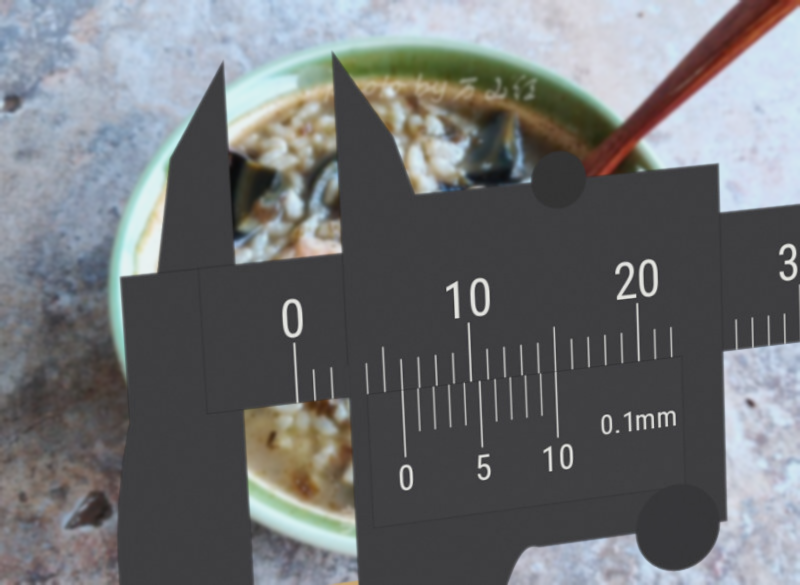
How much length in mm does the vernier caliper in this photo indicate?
6.0 mm
